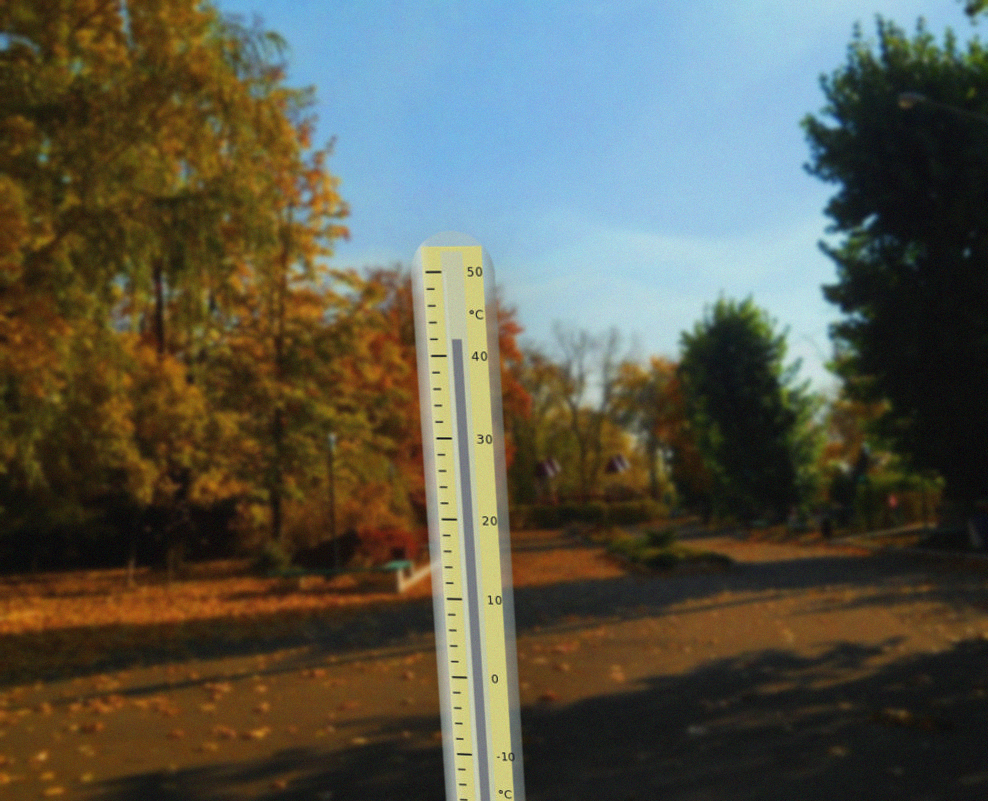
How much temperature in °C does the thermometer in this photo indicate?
42 °C
